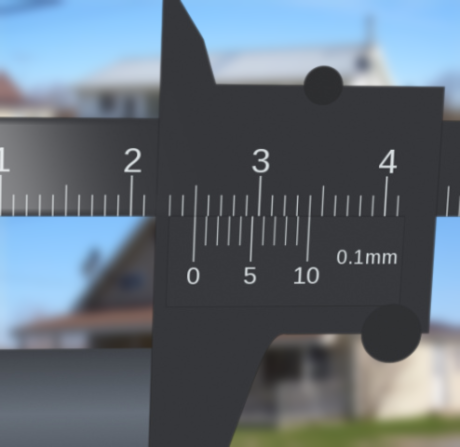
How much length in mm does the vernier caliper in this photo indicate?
25.0 mm
